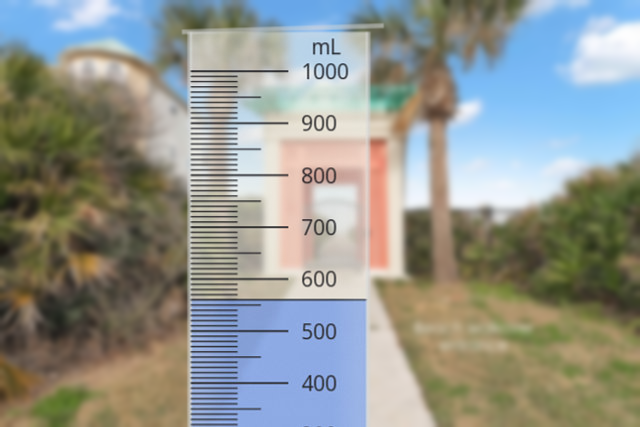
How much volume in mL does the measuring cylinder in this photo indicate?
560 mL
